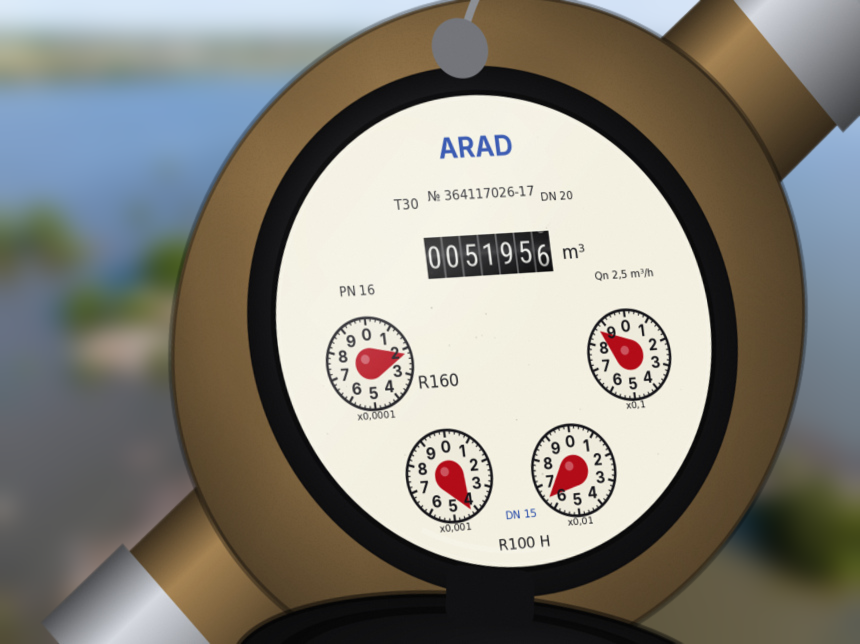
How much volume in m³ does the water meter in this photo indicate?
51955.8642 m³
